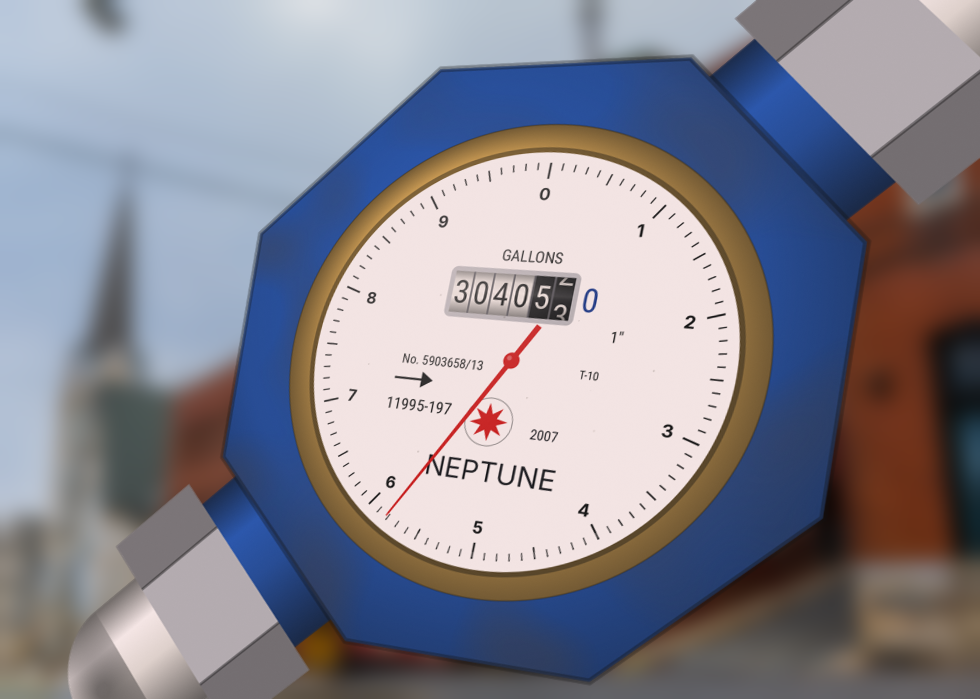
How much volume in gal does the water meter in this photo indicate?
3040525.8 gal
